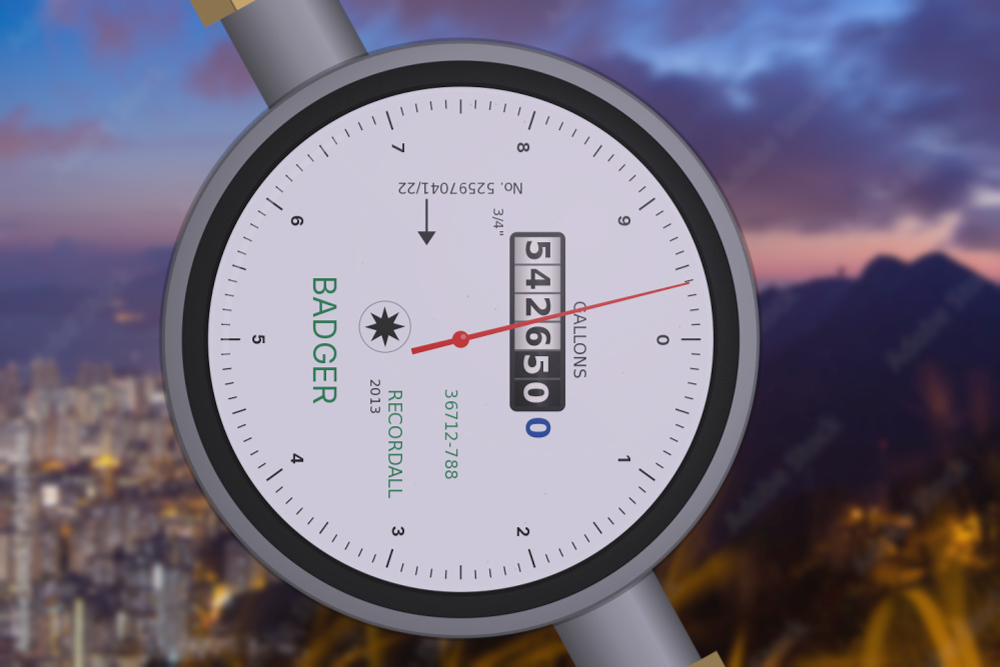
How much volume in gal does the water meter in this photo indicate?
5426499.6 gal
